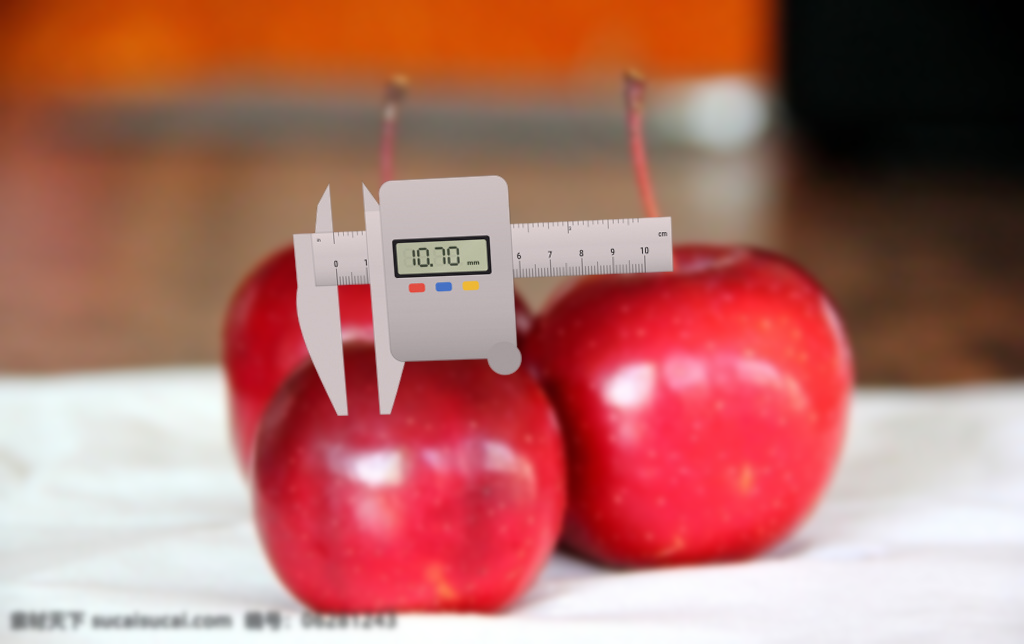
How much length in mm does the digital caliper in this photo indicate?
10.70 mm
